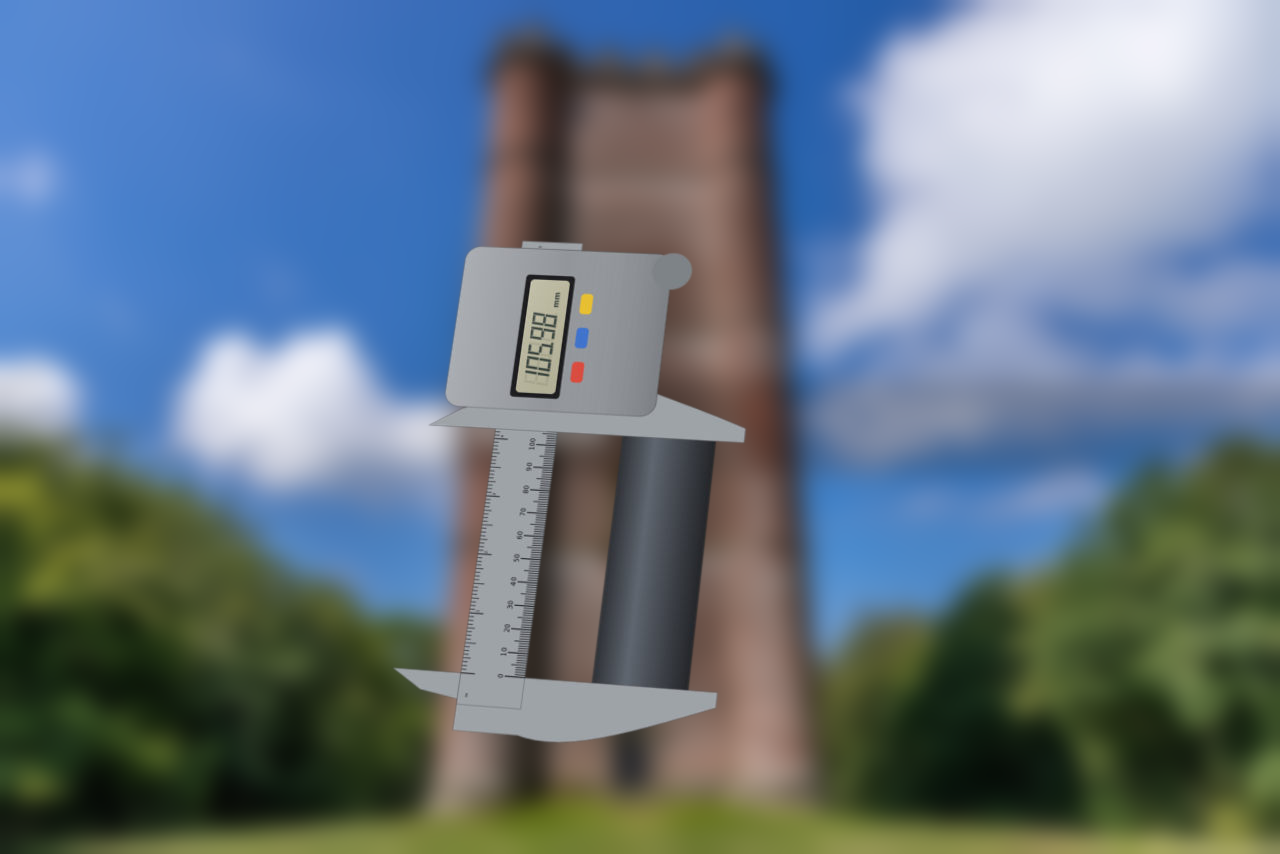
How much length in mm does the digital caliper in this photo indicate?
105.98 mm
